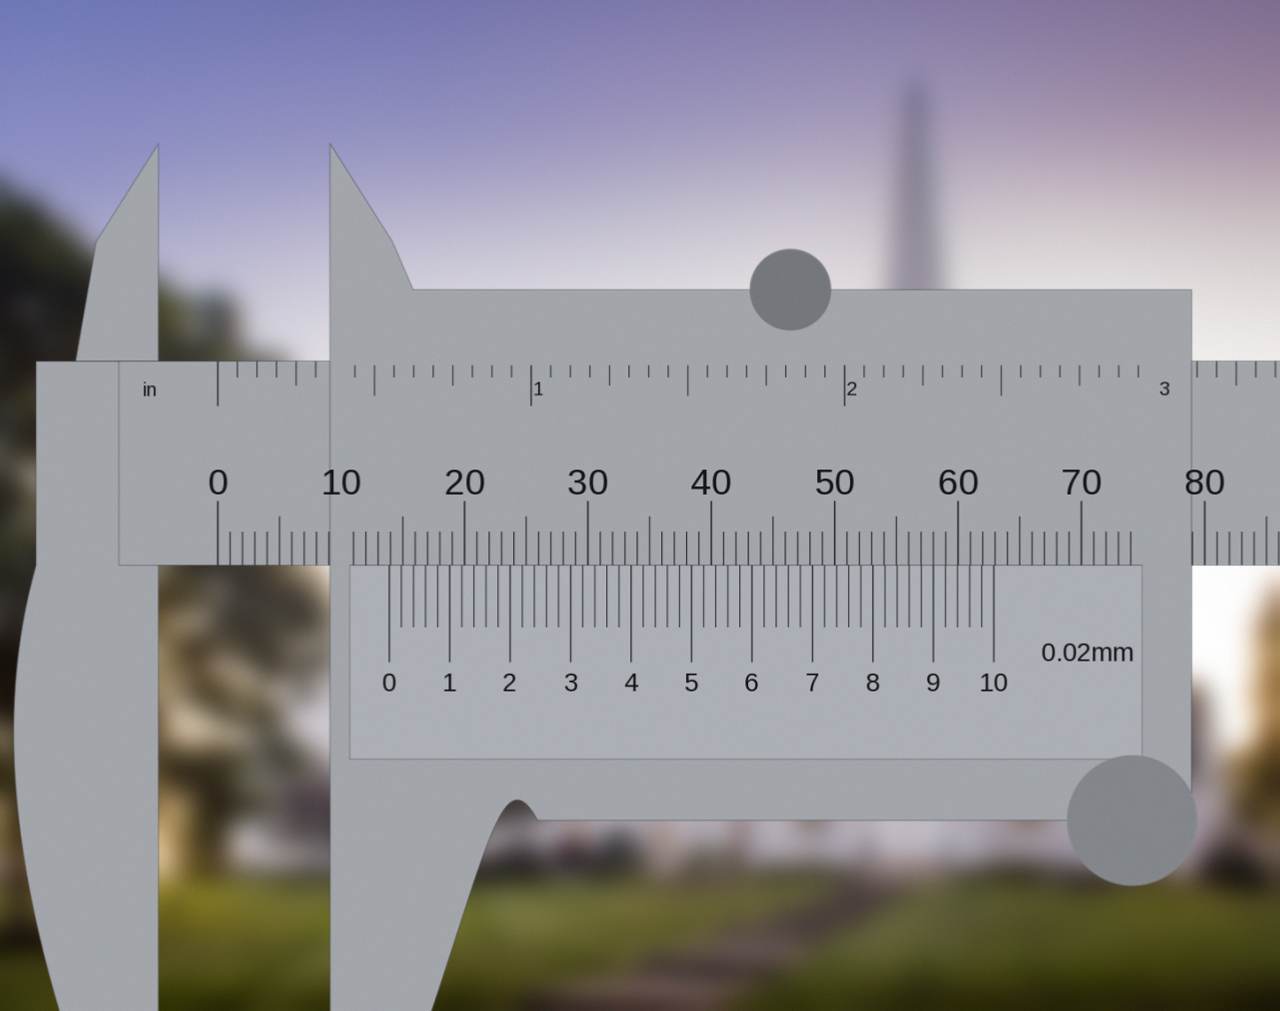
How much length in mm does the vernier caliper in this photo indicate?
13.9 mm
